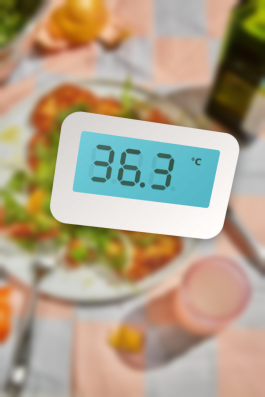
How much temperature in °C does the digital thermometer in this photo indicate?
36.3 °C
